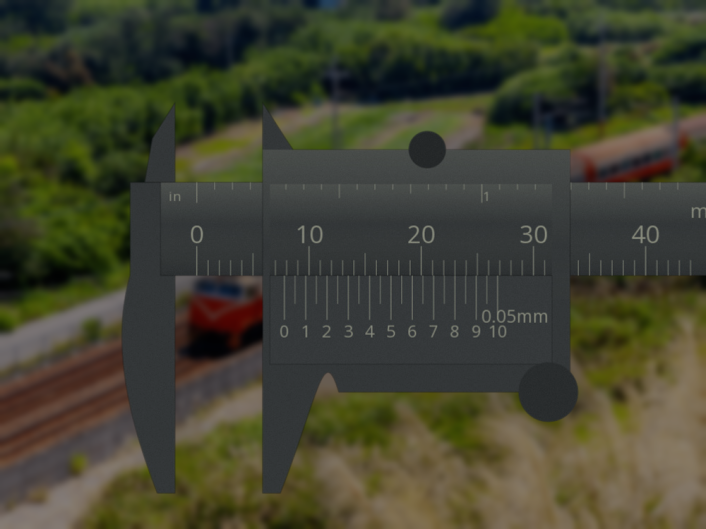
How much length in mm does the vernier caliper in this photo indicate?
7.8 mm
